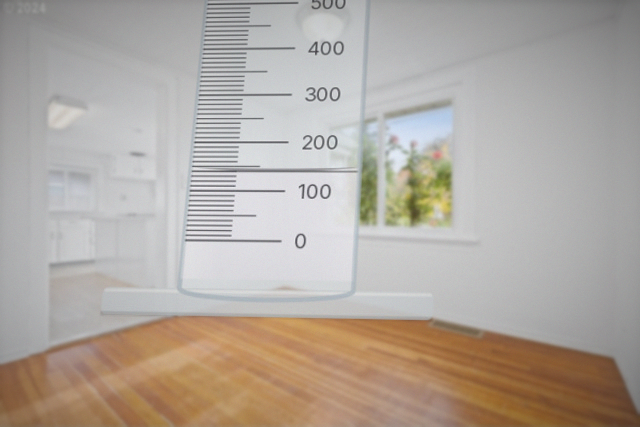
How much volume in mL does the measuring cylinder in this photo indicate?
140 mL
